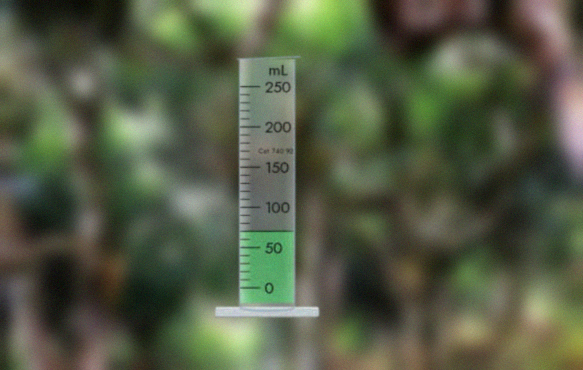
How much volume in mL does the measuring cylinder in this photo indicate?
70 mL
